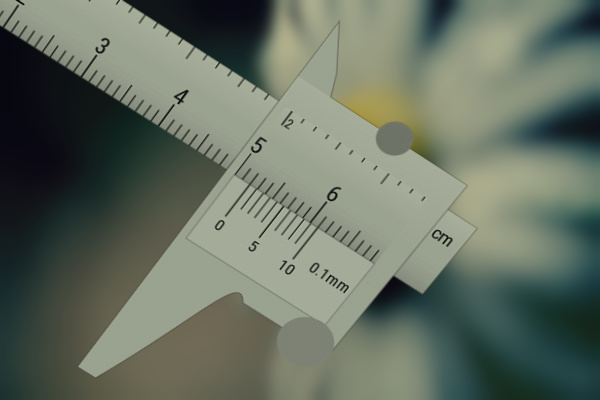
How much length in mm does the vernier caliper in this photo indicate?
52.0 mm
